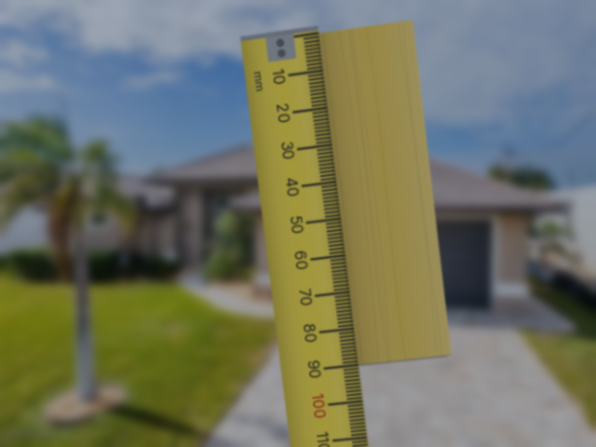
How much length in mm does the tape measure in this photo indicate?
90 mm
